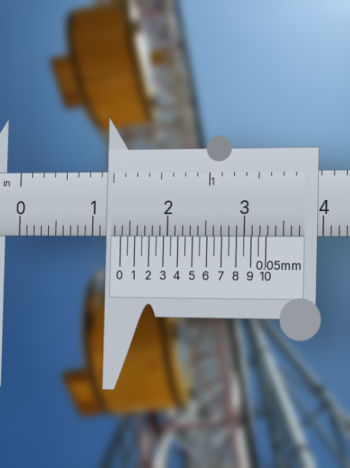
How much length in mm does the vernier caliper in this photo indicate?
13.8 mm
